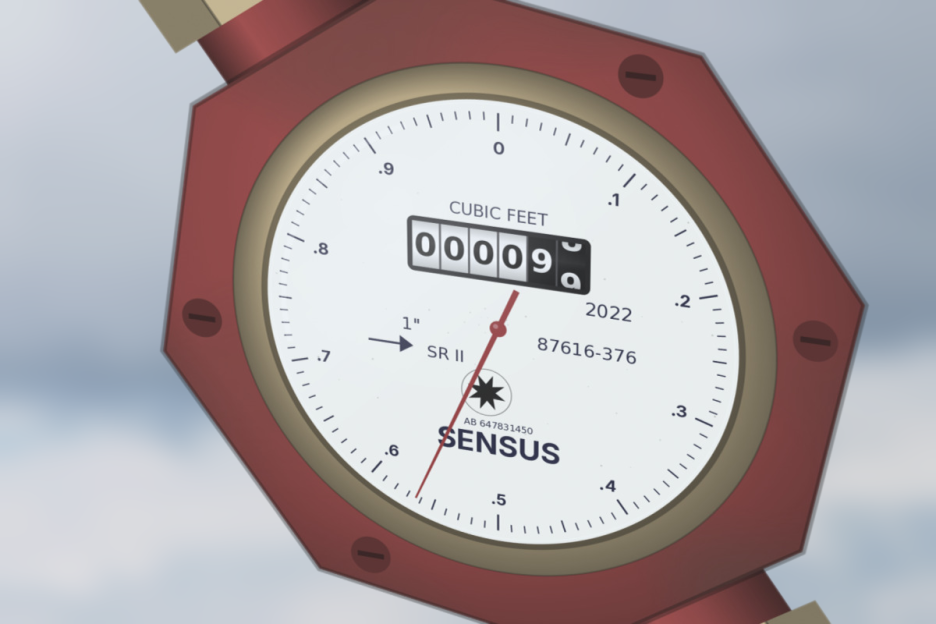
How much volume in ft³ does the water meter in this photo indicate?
98.56 ft³
